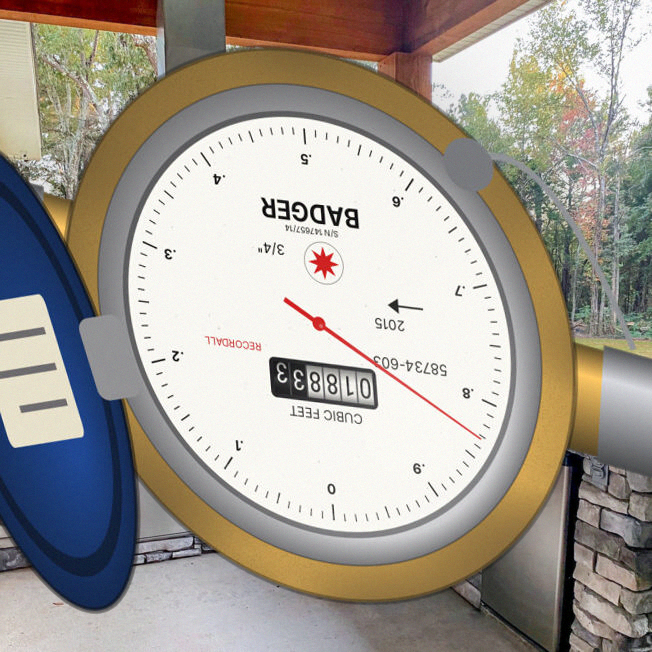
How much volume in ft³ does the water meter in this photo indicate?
18832.83 ft³
